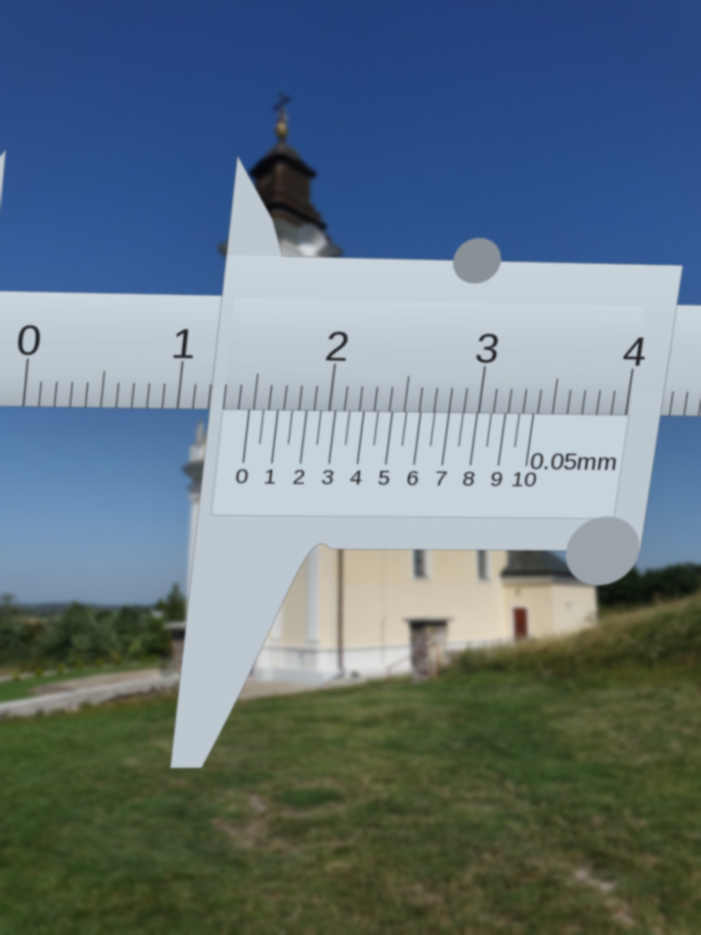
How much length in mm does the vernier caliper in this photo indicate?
14.7 mm
